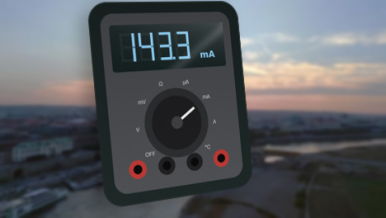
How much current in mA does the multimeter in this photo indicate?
143.3 mA
